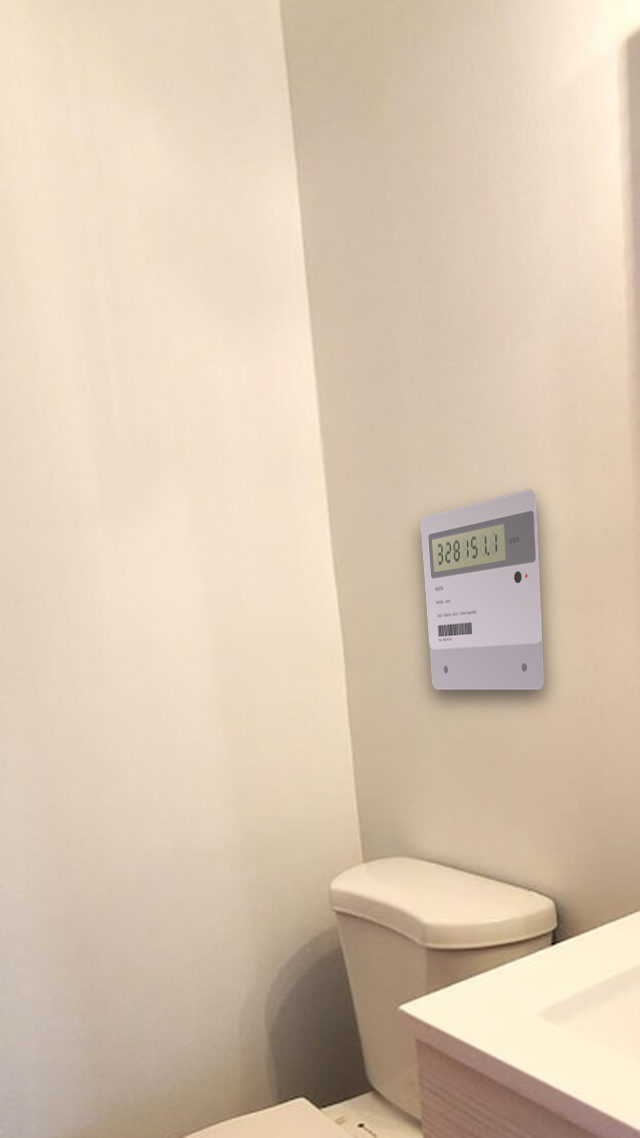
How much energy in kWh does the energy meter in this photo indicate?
328151.1 kWh
